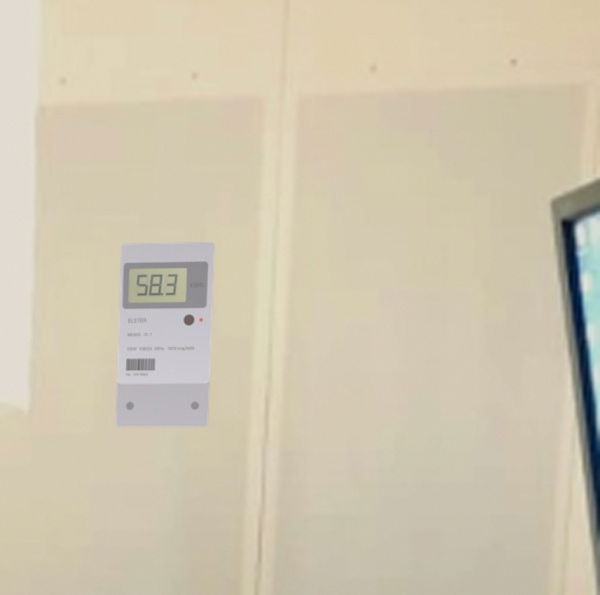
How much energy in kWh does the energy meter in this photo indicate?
58.3 kWh
